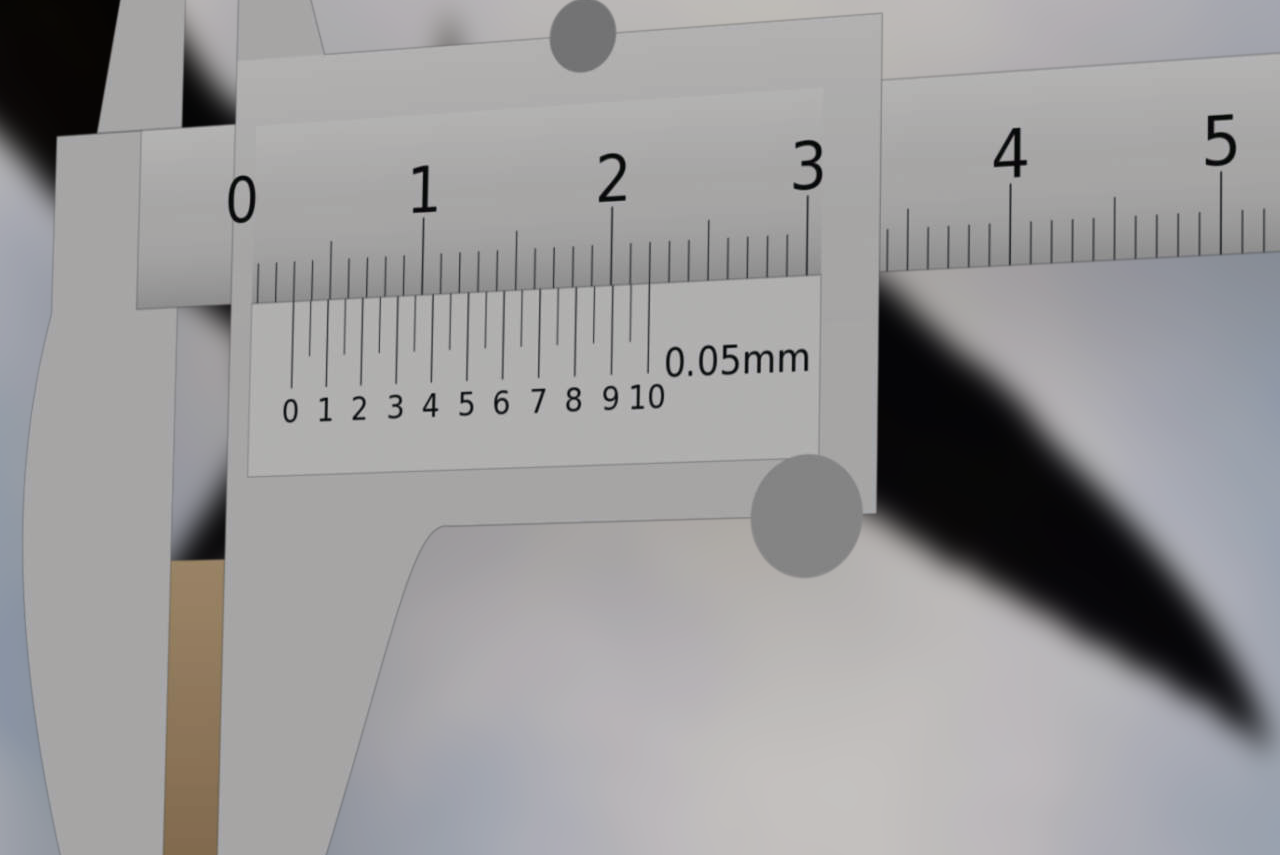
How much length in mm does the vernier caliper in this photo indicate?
3.0 mm
